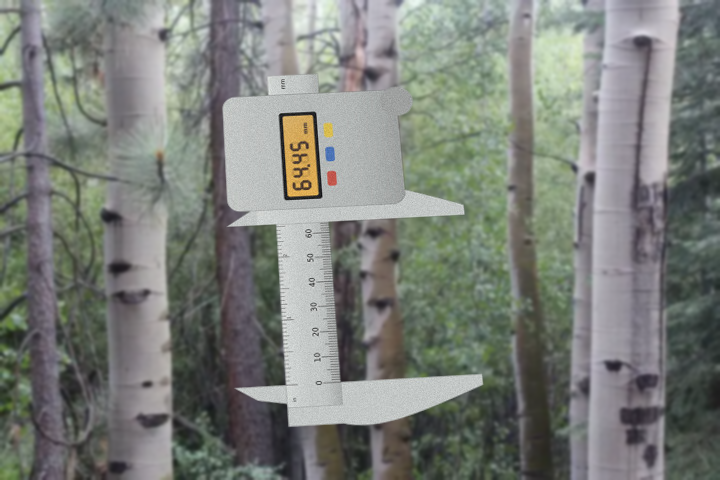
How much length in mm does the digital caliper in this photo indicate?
64.45 mm
